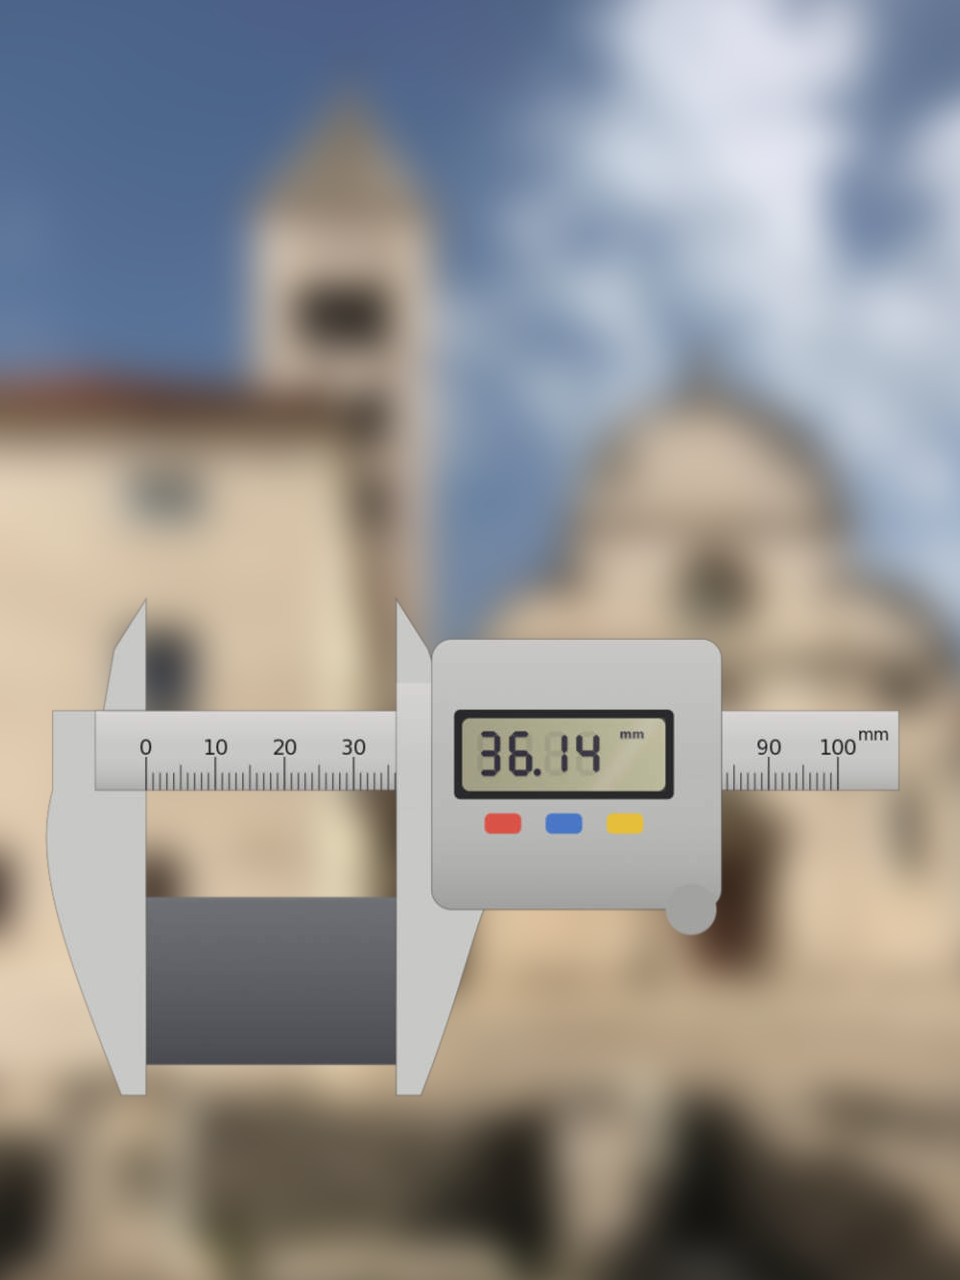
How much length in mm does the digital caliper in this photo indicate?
36.14 mm
